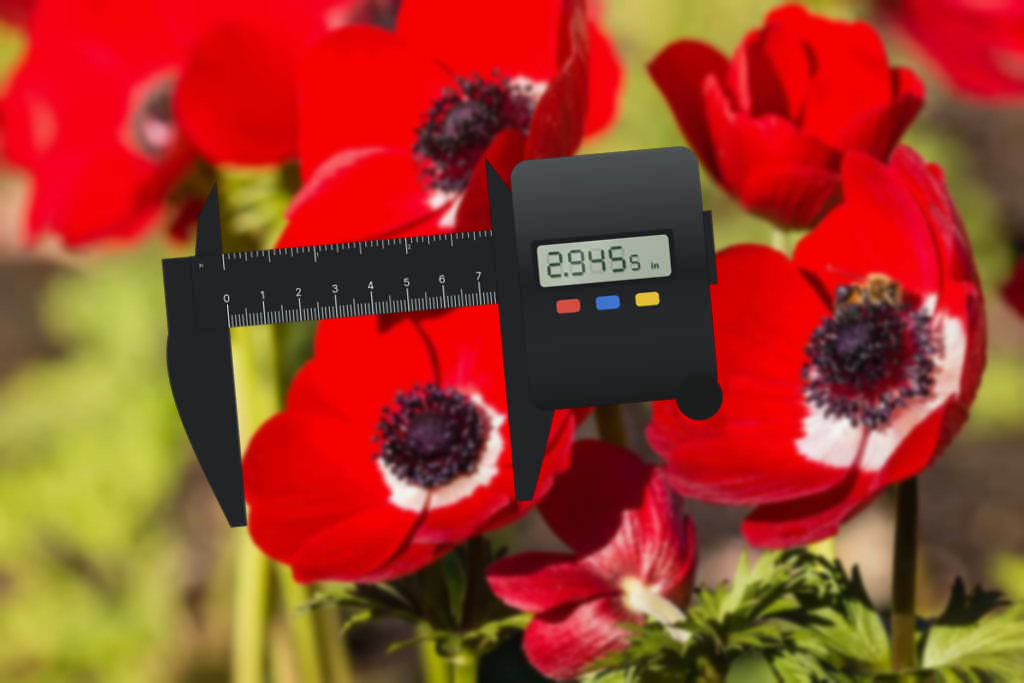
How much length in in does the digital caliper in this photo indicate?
2.9455 in
